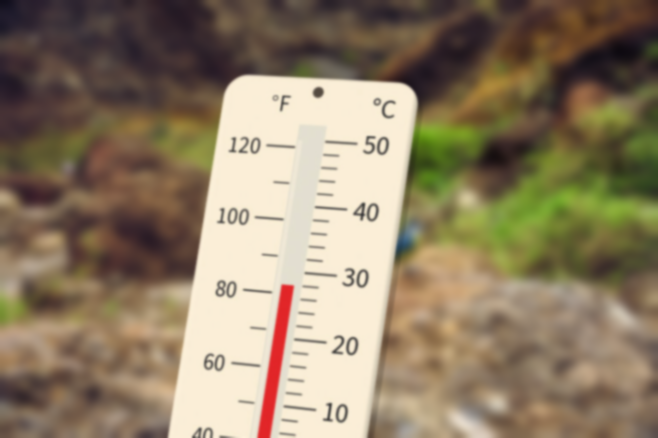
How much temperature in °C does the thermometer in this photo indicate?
28 °C
